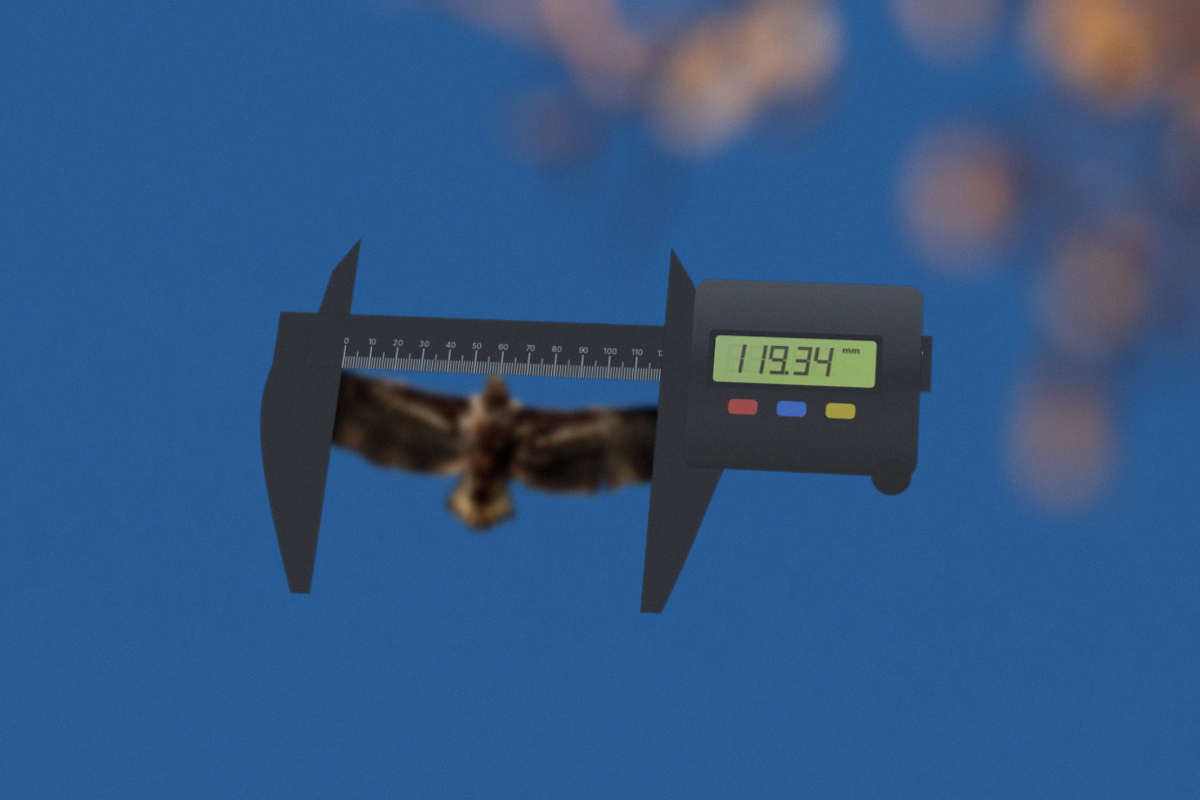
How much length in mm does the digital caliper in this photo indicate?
119.34 mm
